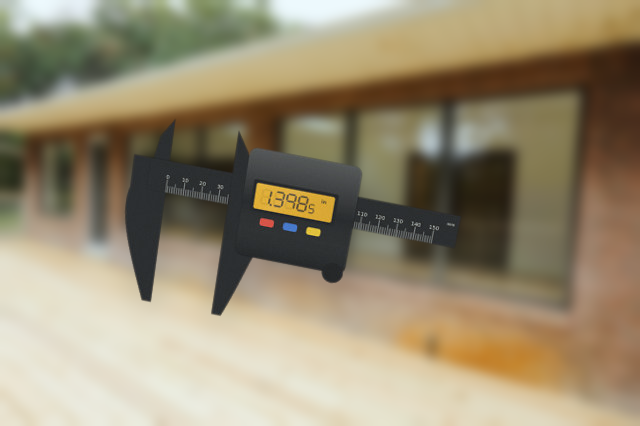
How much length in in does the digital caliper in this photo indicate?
1.3985 in
